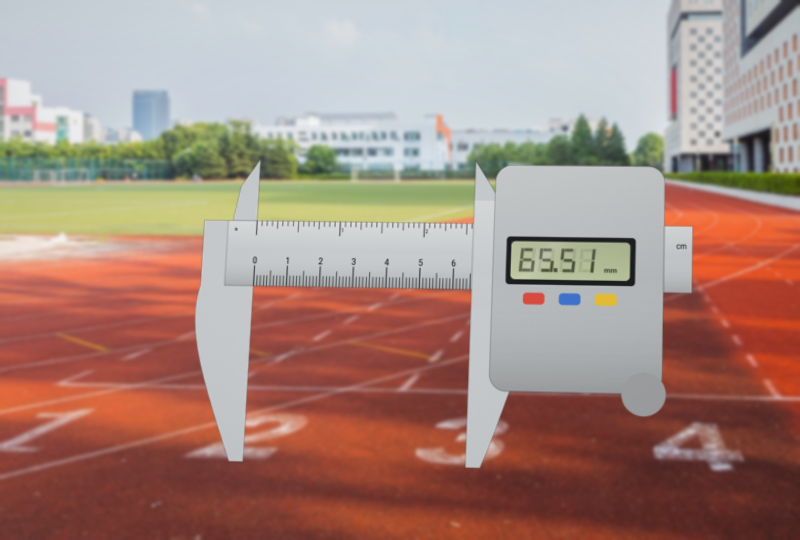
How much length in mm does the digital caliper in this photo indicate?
65.51 mm
